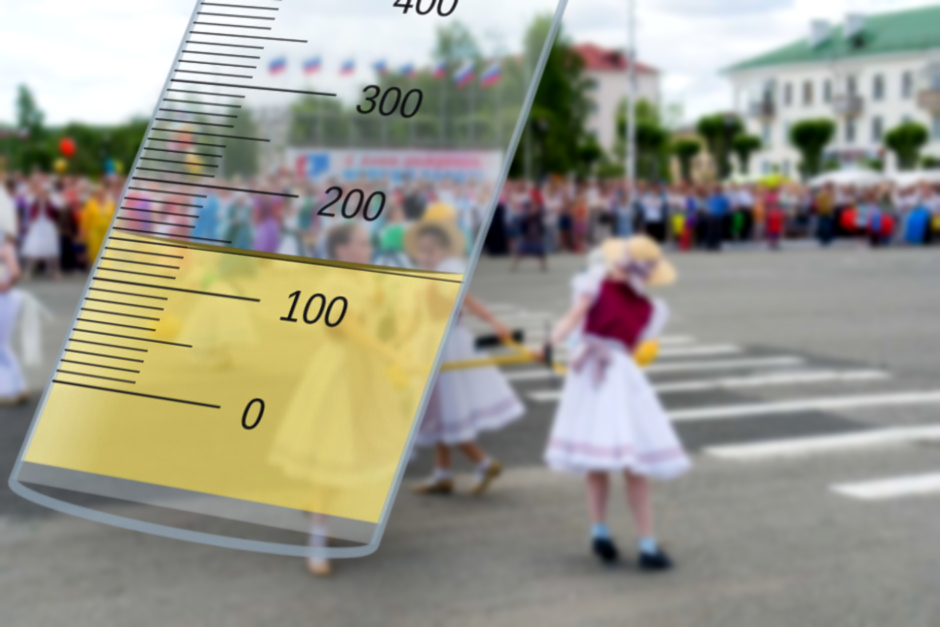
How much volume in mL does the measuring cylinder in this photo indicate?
140 mL
